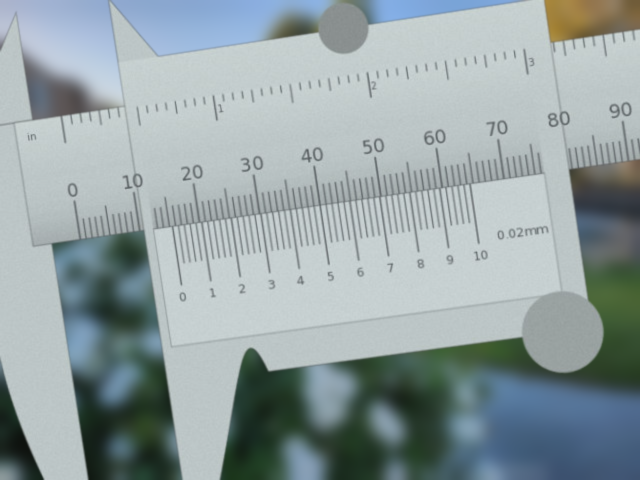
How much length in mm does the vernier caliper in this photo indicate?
15.5 mm
